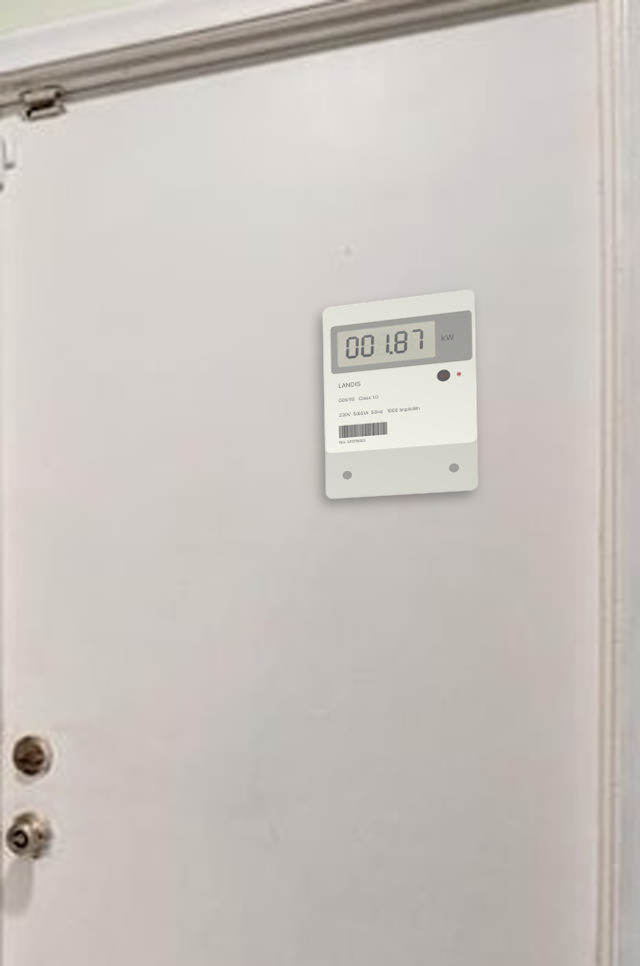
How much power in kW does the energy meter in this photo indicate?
1.87 kW
